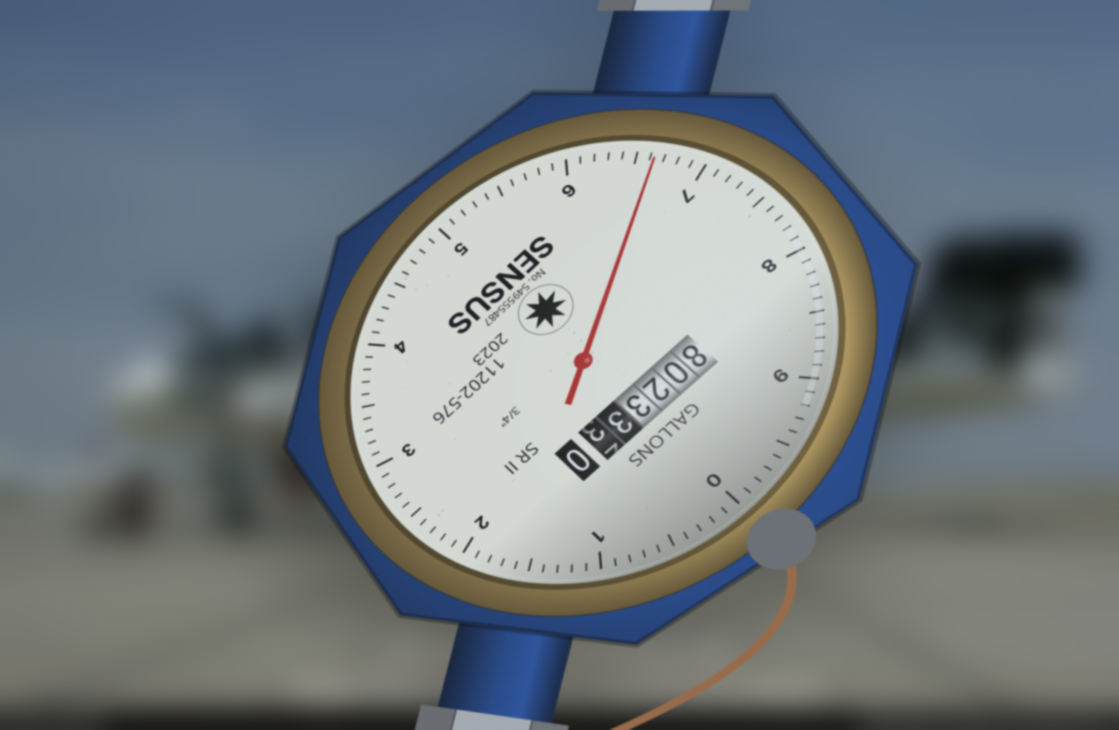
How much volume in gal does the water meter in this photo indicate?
8023326.6 gal
